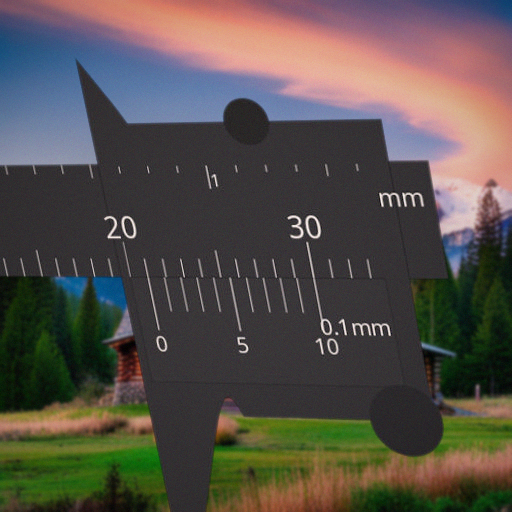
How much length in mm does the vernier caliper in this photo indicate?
21.0 mm
